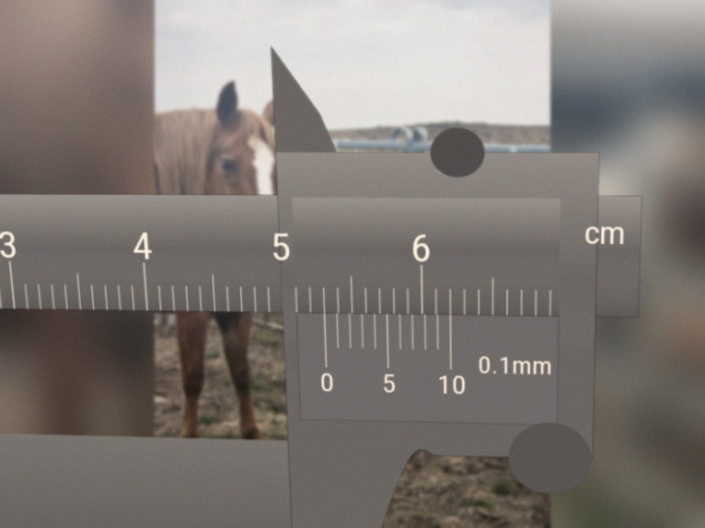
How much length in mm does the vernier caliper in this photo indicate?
53.0 mm
